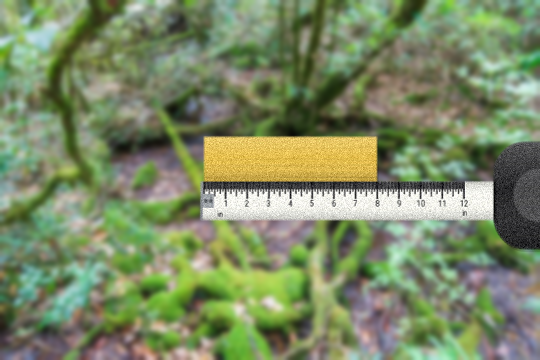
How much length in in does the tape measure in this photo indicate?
8 in
